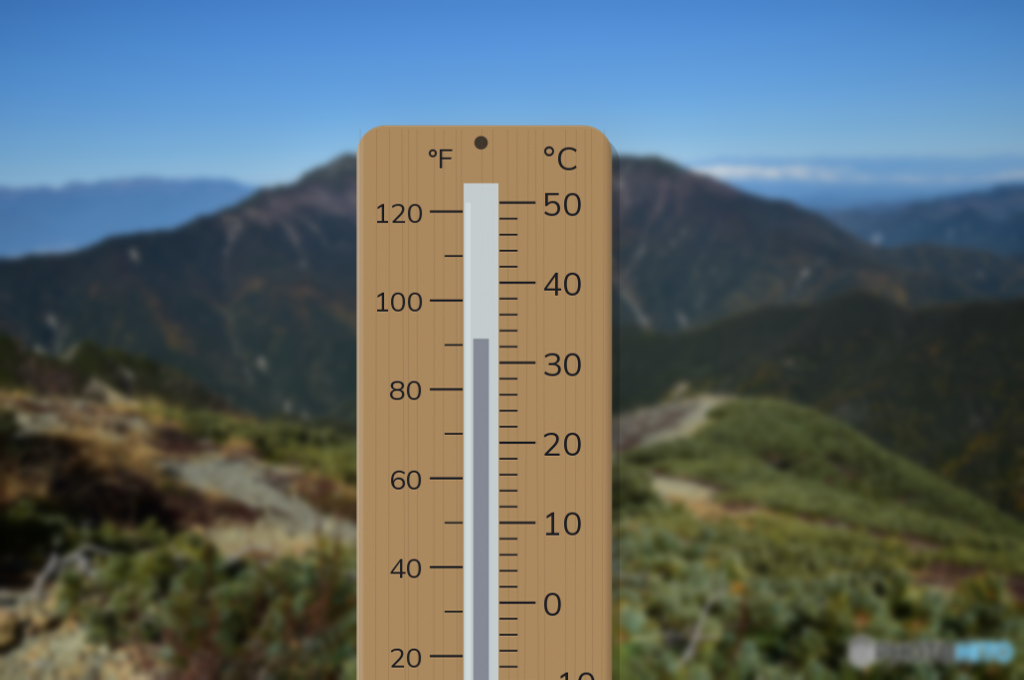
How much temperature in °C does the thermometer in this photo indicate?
33 °C
